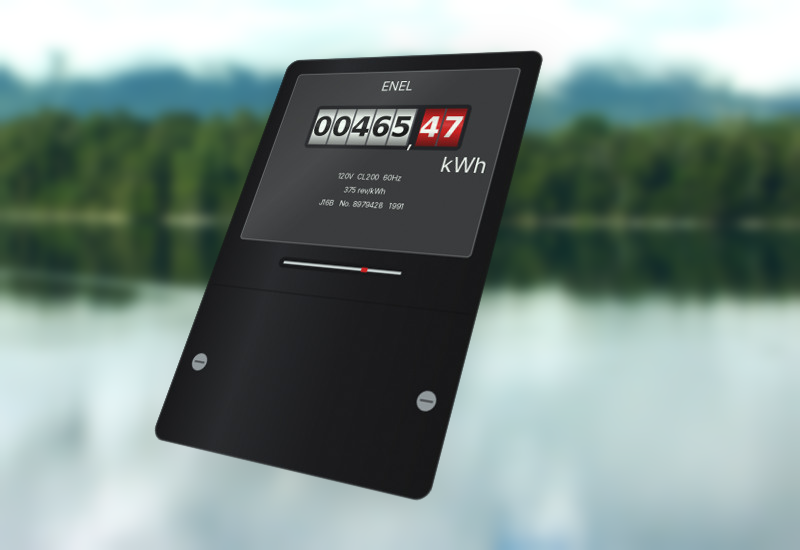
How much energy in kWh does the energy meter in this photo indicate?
465.47 kWh
